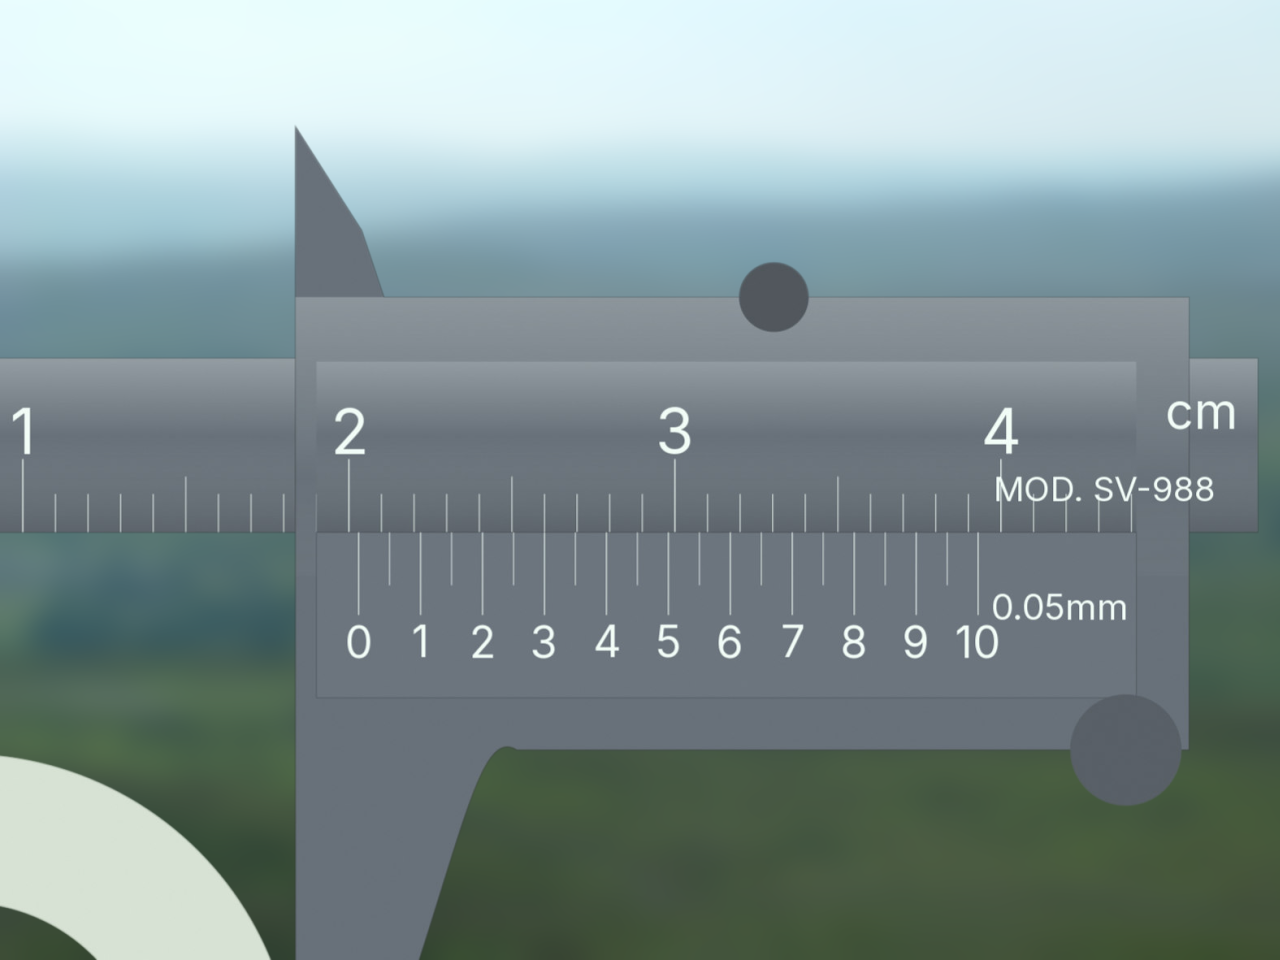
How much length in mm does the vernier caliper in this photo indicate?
20.30 mm
